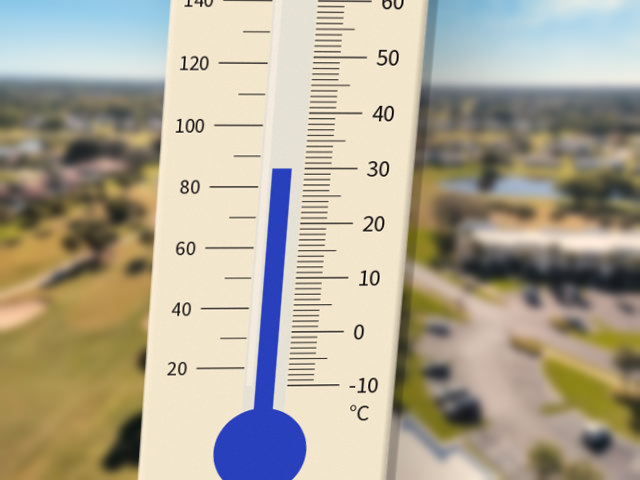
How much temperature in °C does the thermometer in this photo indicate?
30 °C
